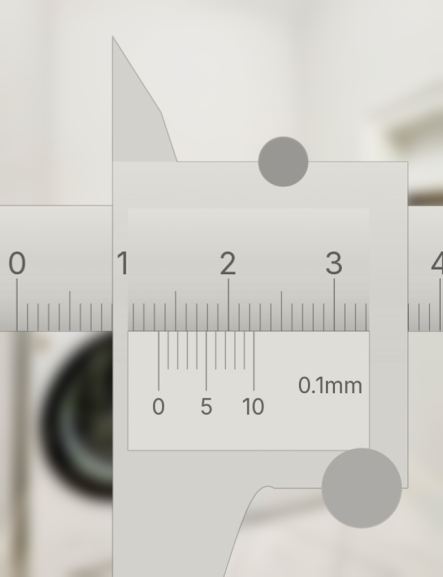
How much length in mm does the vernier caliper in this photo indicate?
13.4 mm
